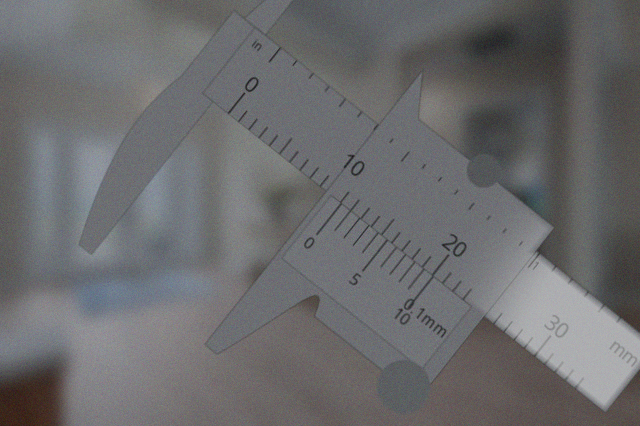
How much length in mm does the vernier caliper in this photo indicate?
11.1 mm
